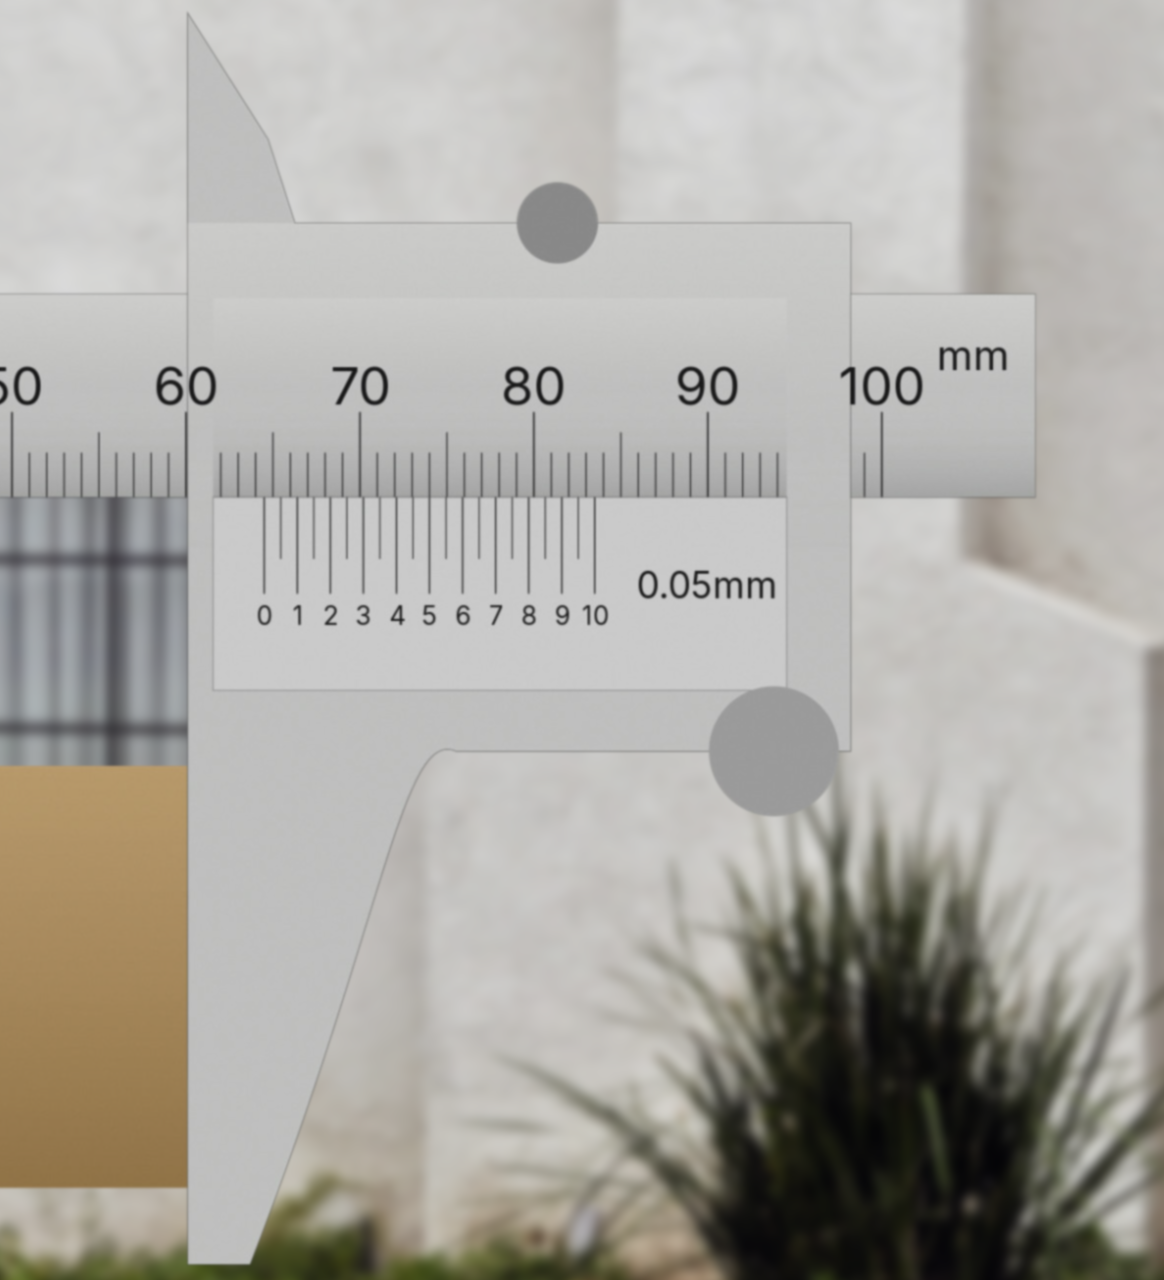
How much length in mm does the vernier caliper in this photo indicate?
64.5 mm
